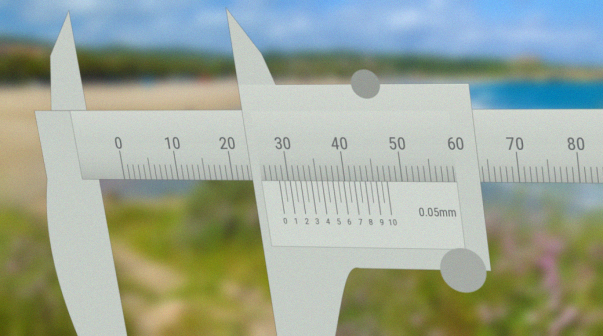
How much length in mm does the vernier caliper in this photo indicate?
28.4 mm
